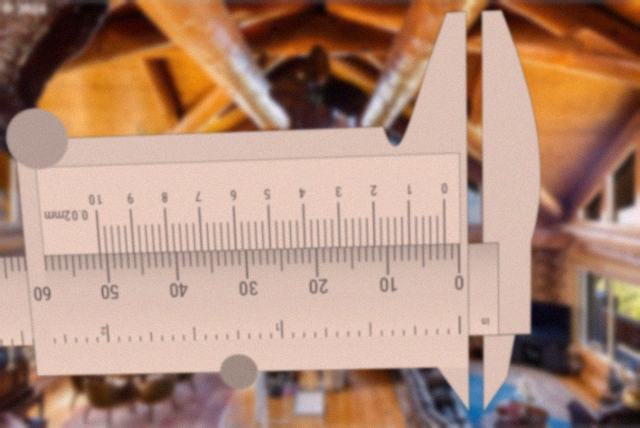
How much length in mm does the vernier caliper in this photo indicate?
2.0 mm
